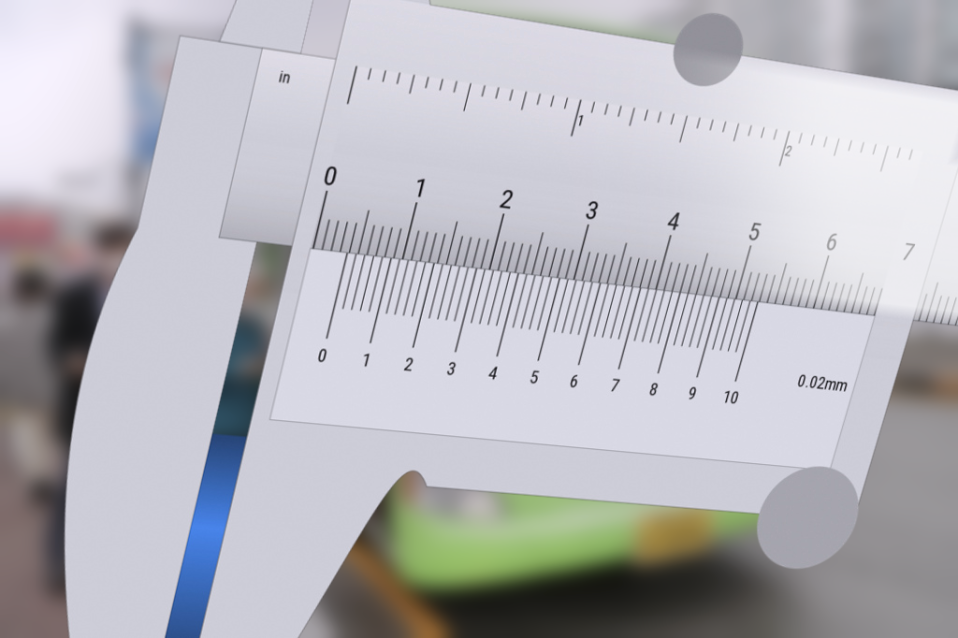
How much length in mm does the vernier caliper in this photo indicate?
3.8 mm
